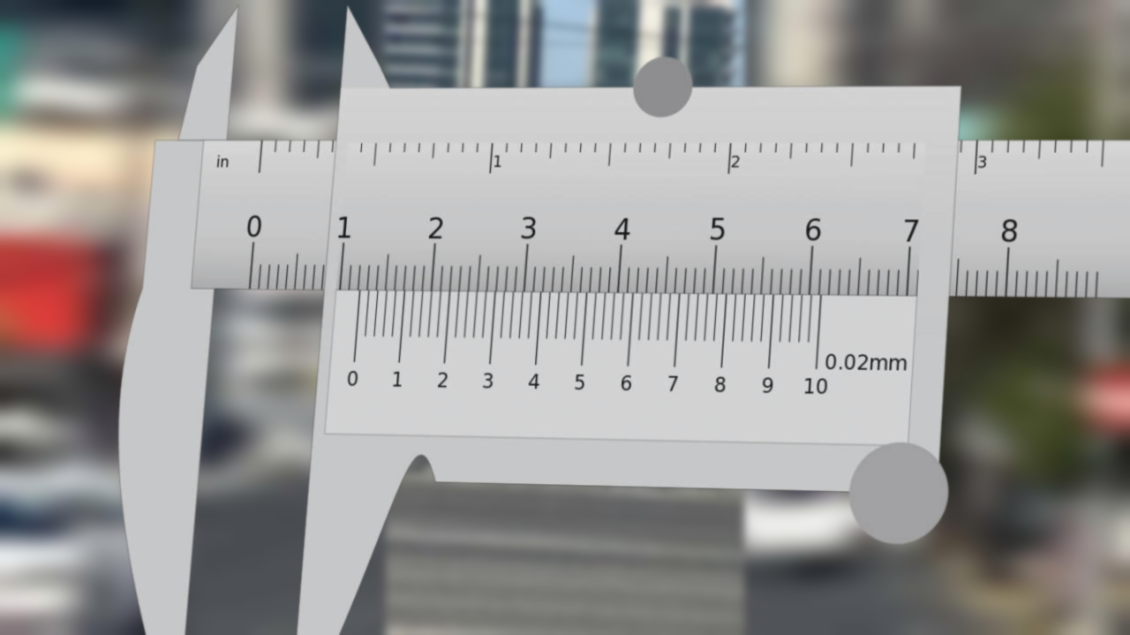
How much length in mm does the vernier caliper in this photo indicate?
12.2 mm
